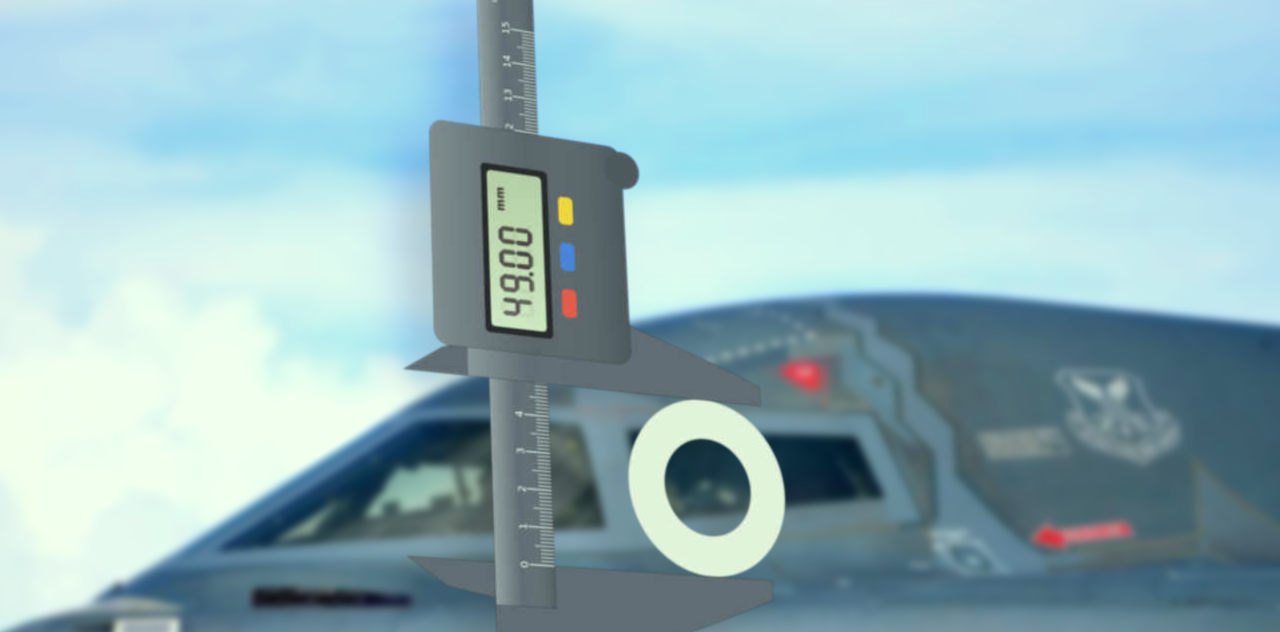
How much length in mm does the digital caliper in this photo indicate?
49.00 mm
